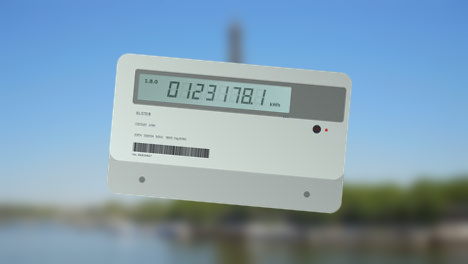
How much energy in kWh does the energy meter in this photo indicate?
123178.1 kWh
